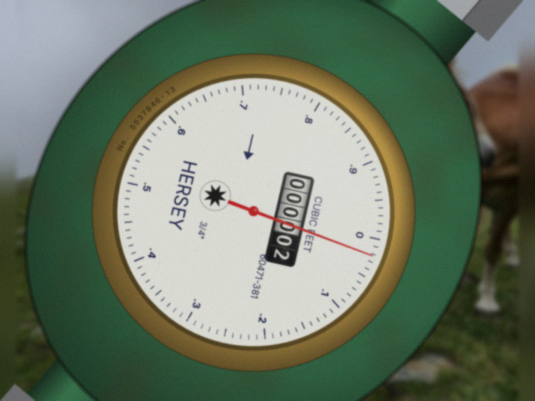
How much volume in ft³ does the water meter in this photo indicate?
2.02 ft³
